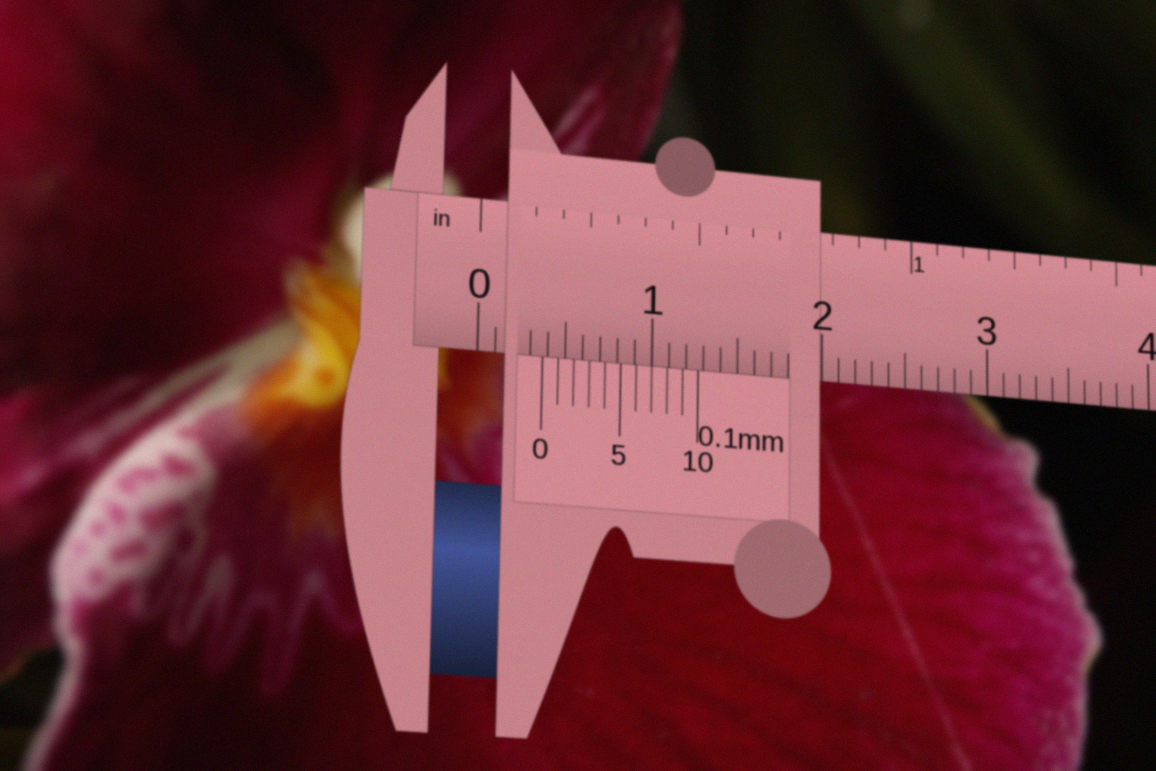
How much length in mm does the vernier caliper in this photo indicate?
3.7 mm
